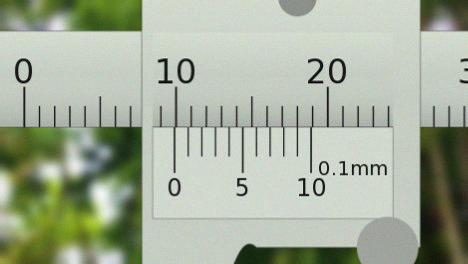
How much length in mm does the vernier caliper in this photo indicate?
9.9 mm
